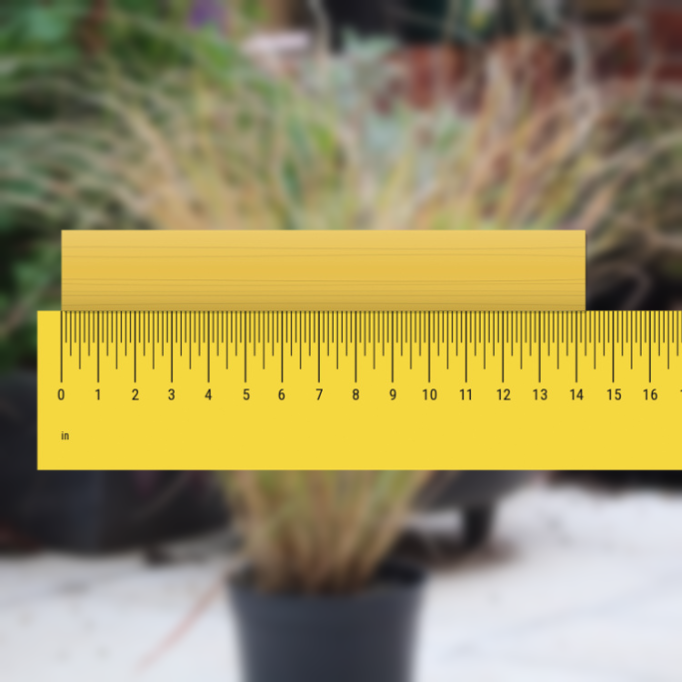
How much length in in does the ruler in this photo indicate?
14.25 in
